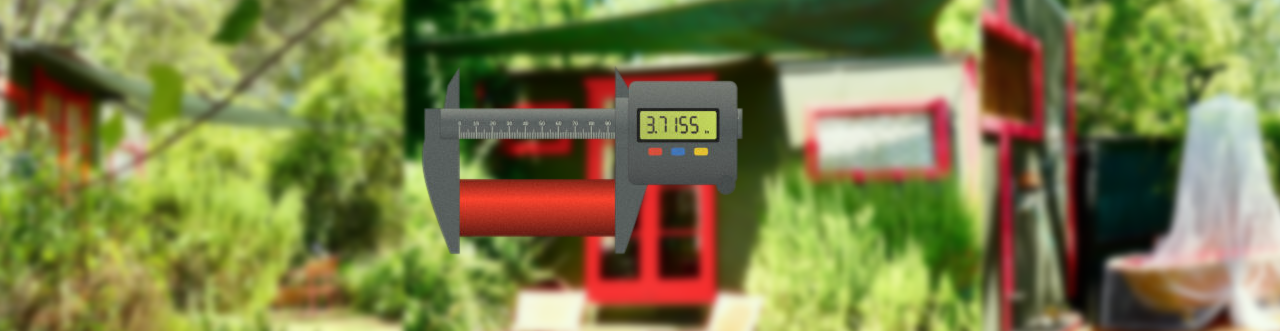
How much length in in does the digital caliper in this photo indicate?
3.7155 in
